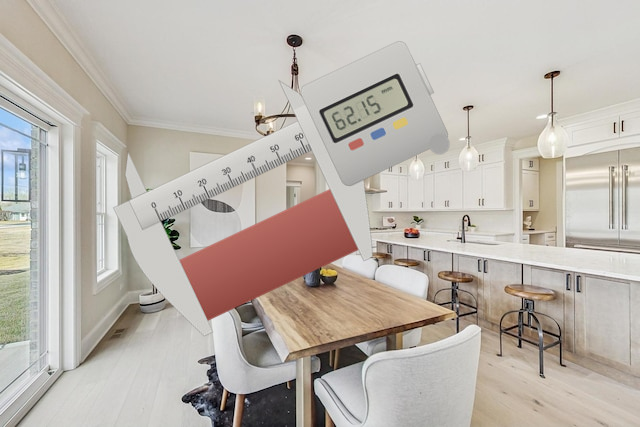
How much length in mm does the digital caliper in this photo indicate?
62.15 mm
